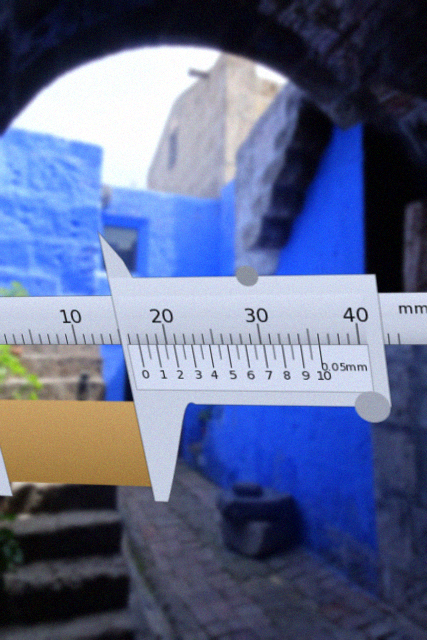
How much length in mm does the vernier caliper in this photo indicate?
17.0 mm
